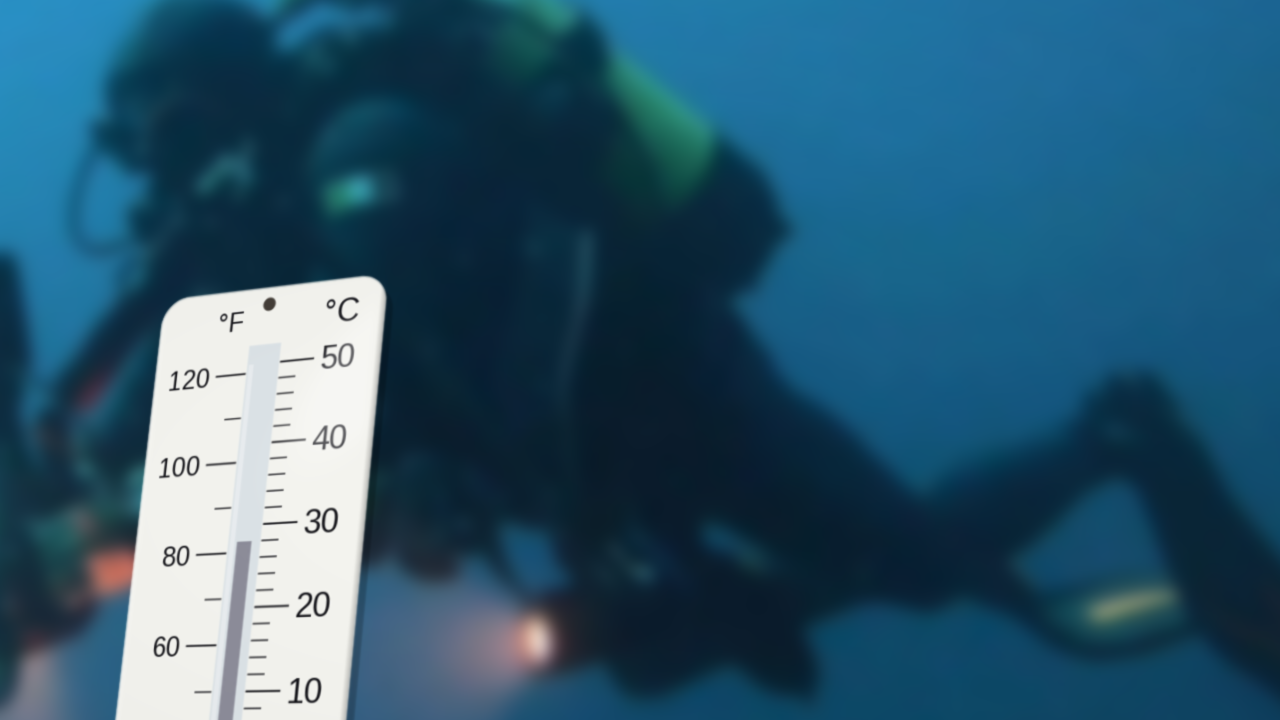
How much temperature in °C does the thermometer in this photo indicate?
28 °C
